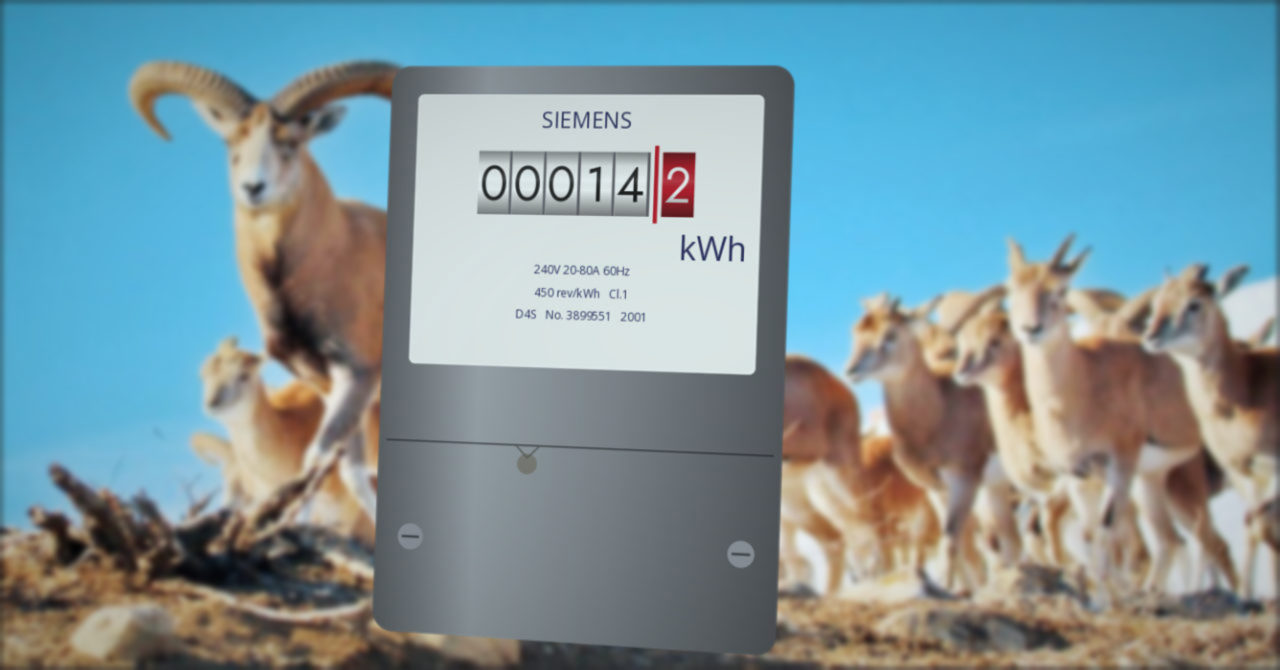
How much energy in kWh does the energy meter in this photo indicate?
14.2 kWh
